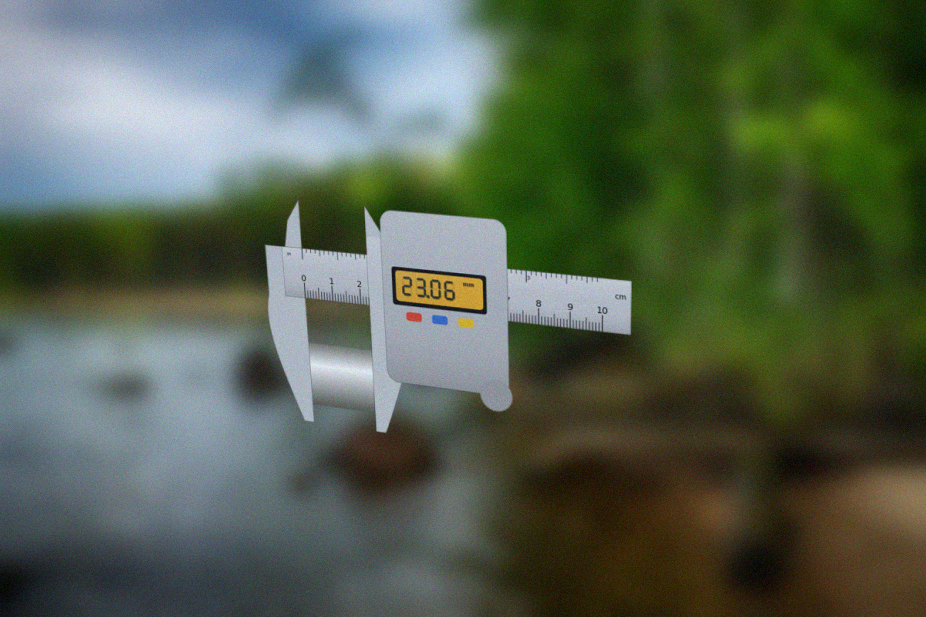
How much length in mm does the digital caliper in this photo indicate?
23.06 mm
